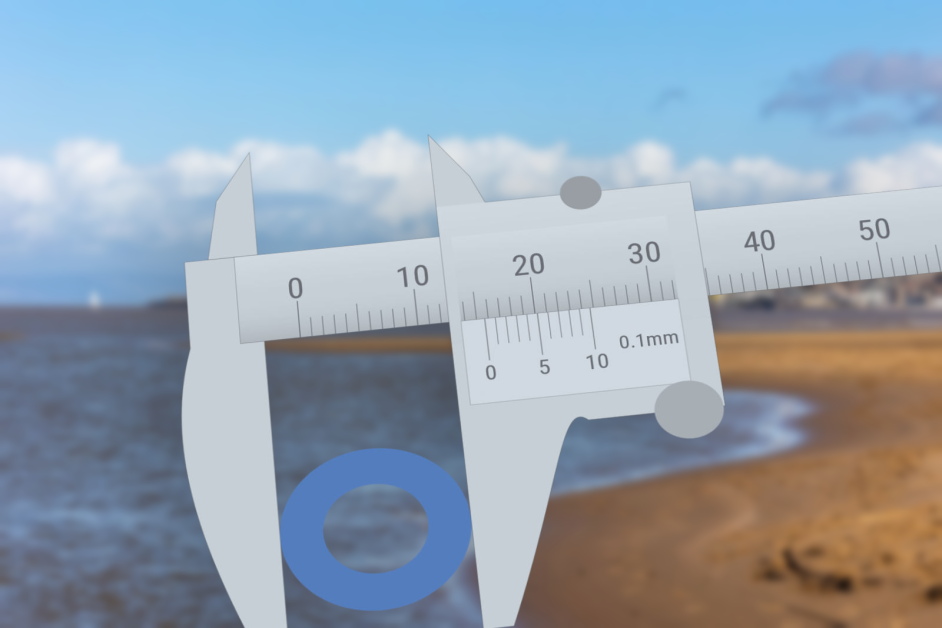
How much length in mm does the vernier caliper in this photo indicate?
15.7 mm
